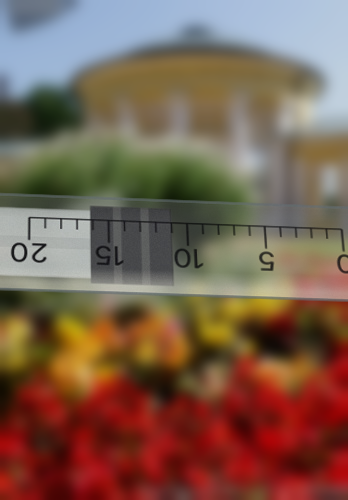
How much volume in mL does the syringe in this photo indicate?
11 mL
